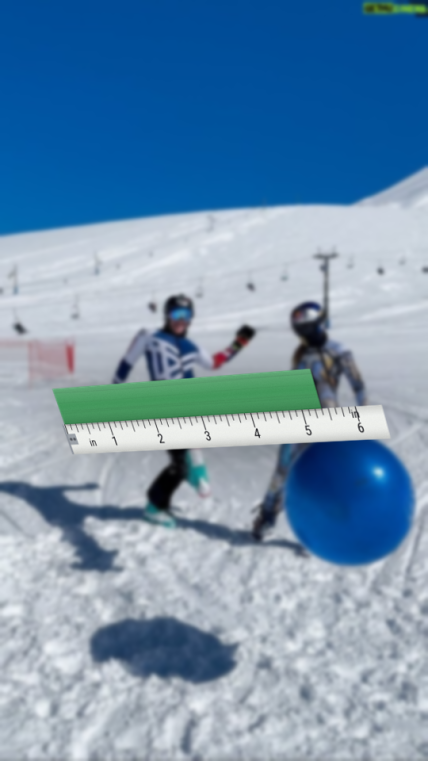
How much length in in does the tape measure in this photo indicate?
5.375 in
